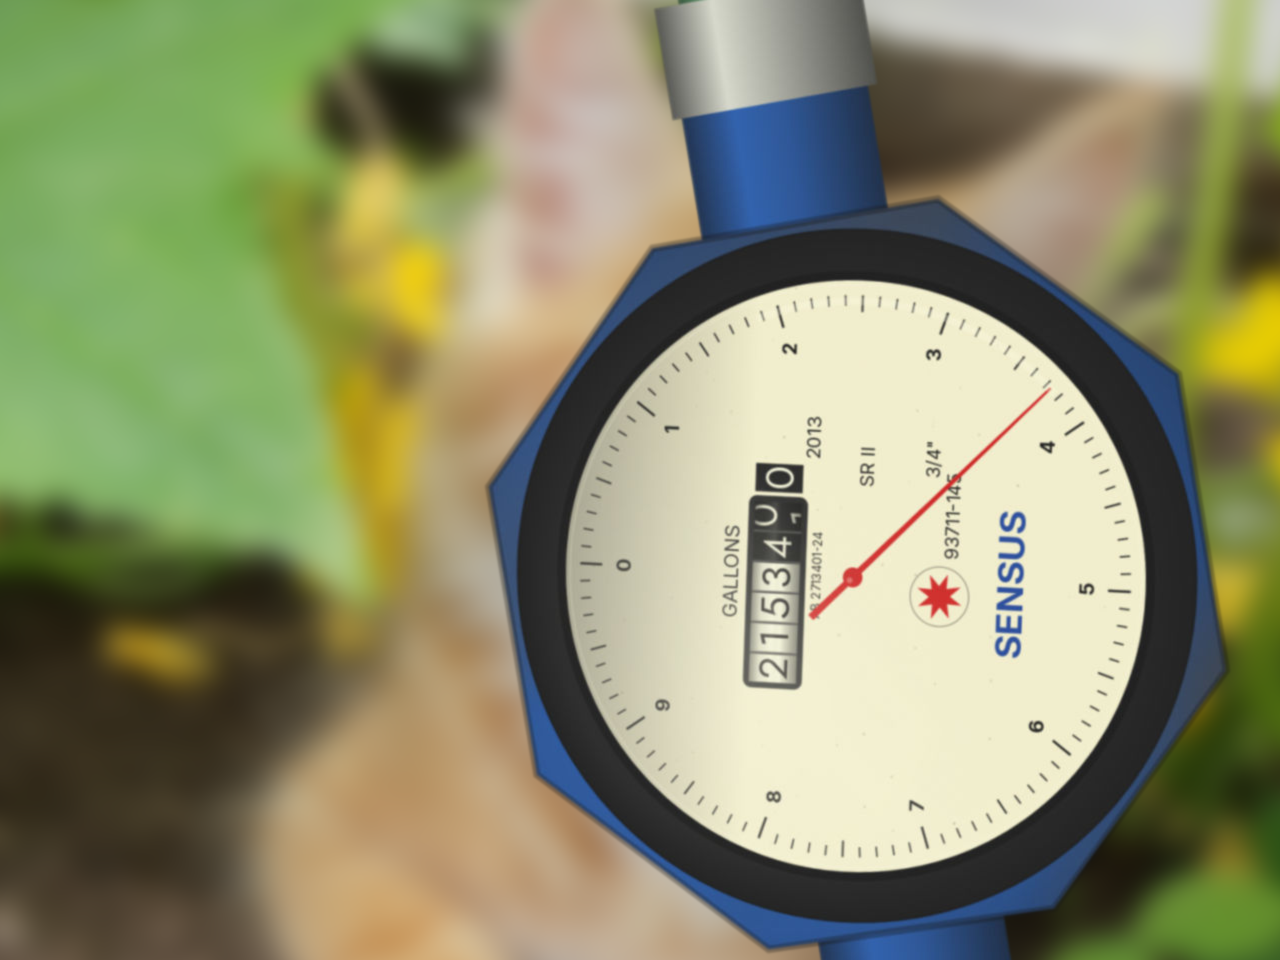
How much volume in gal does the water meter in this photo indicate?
2153403.7 gal
